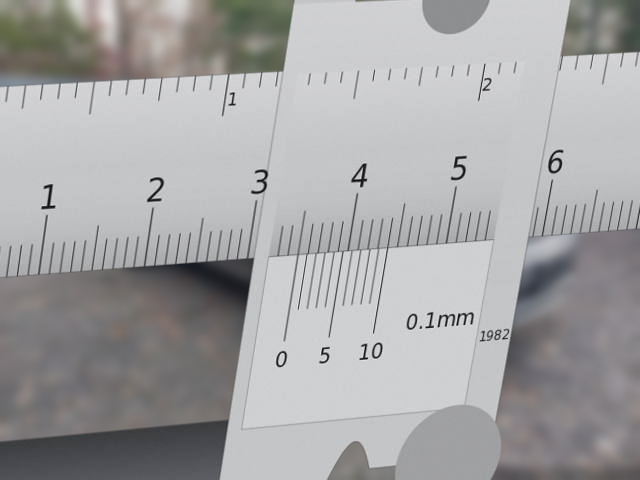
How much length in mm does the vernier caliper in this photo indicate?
35.0 mm
